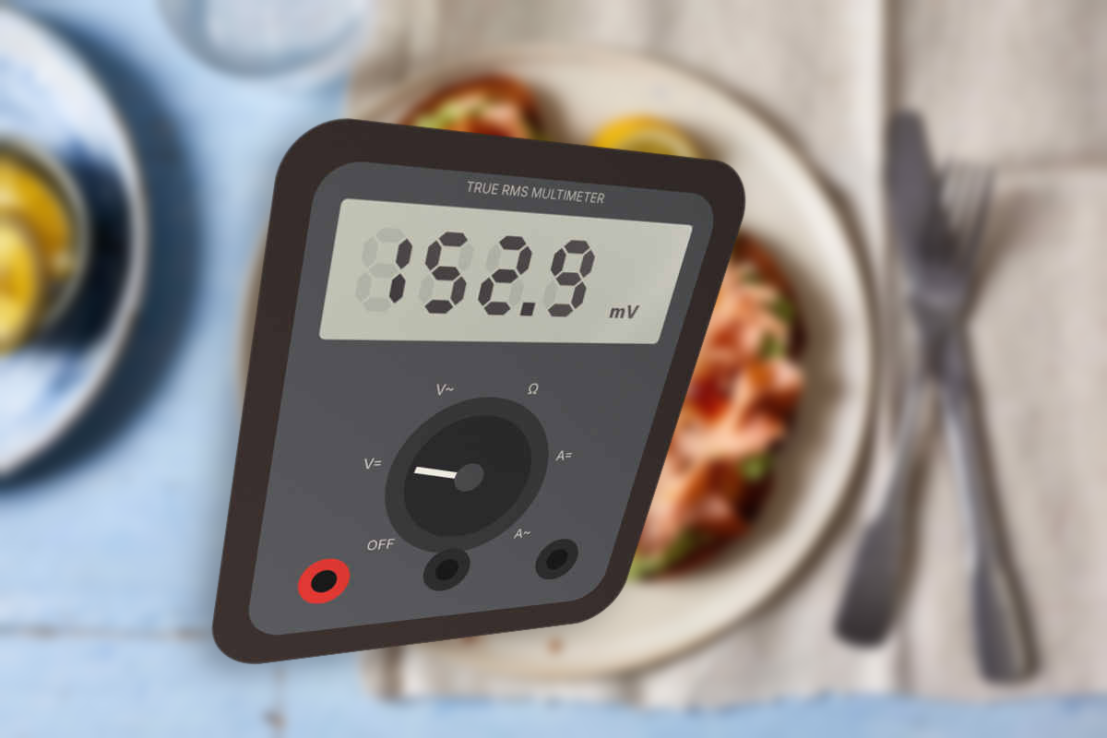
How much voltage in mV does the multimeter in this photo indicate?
152.9 mV
